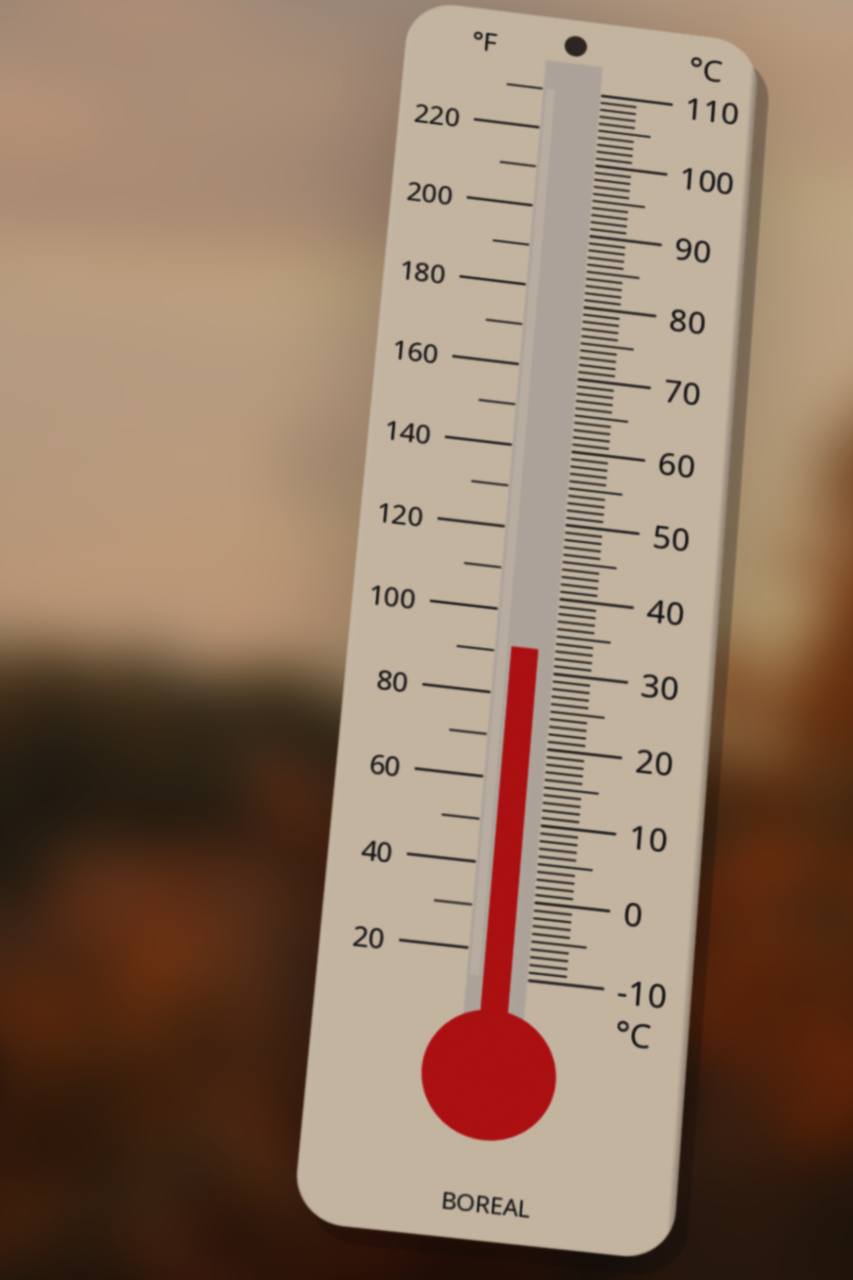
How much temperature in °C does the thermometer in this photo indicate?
33 °C
